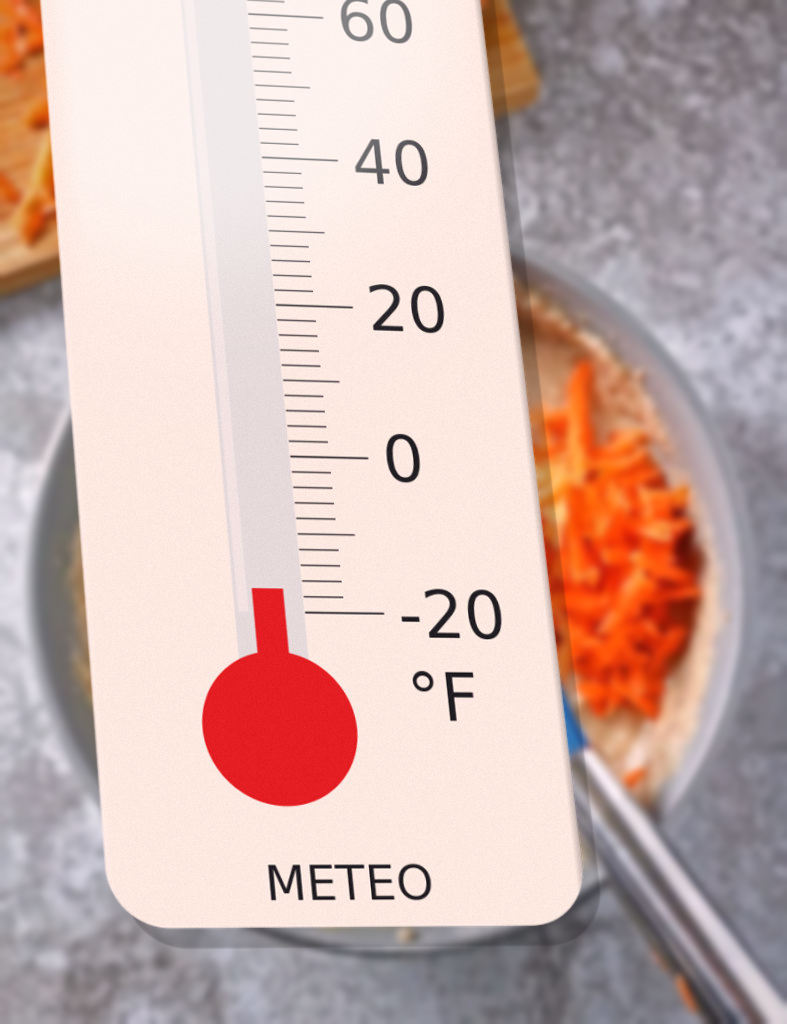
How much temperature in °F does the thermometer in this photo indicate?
-17 °F
